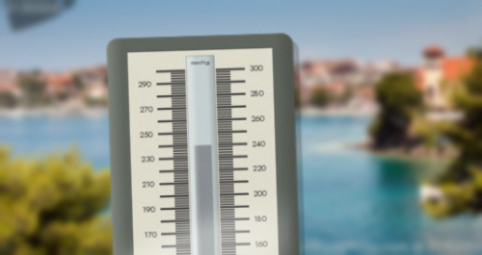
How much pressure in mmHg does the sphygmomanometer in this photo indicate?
240 mmHg
